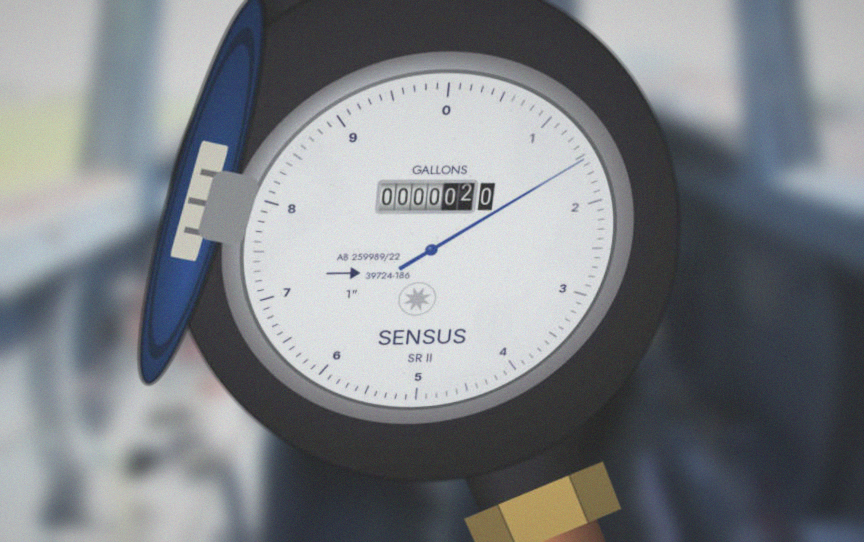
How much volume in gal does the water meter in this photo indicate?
21.5 gal
